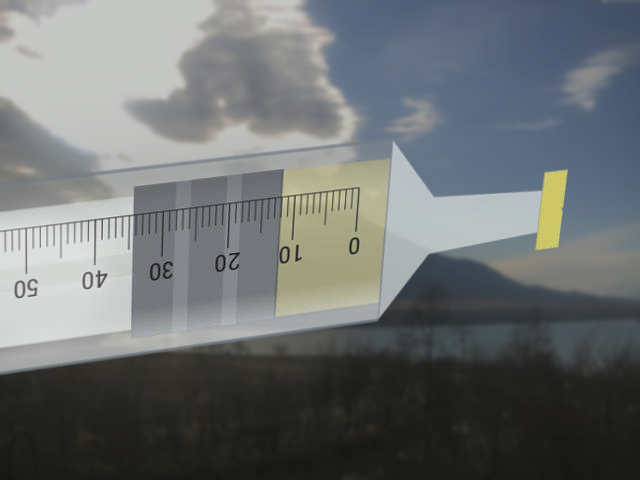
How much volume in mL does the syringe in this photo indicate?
12 mL
